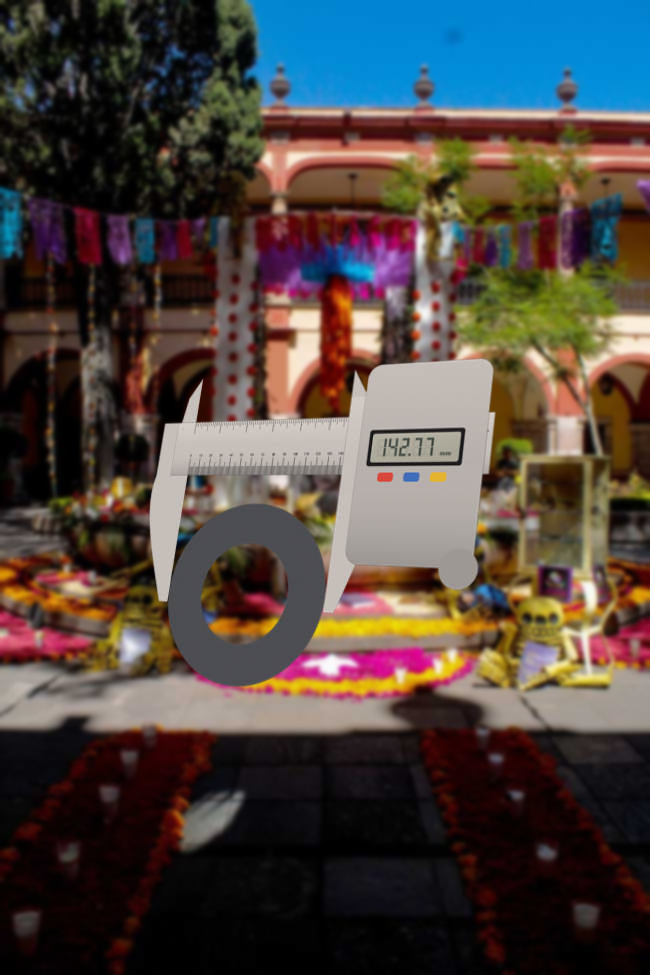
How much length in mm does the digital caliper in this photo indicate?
142.77 mm
